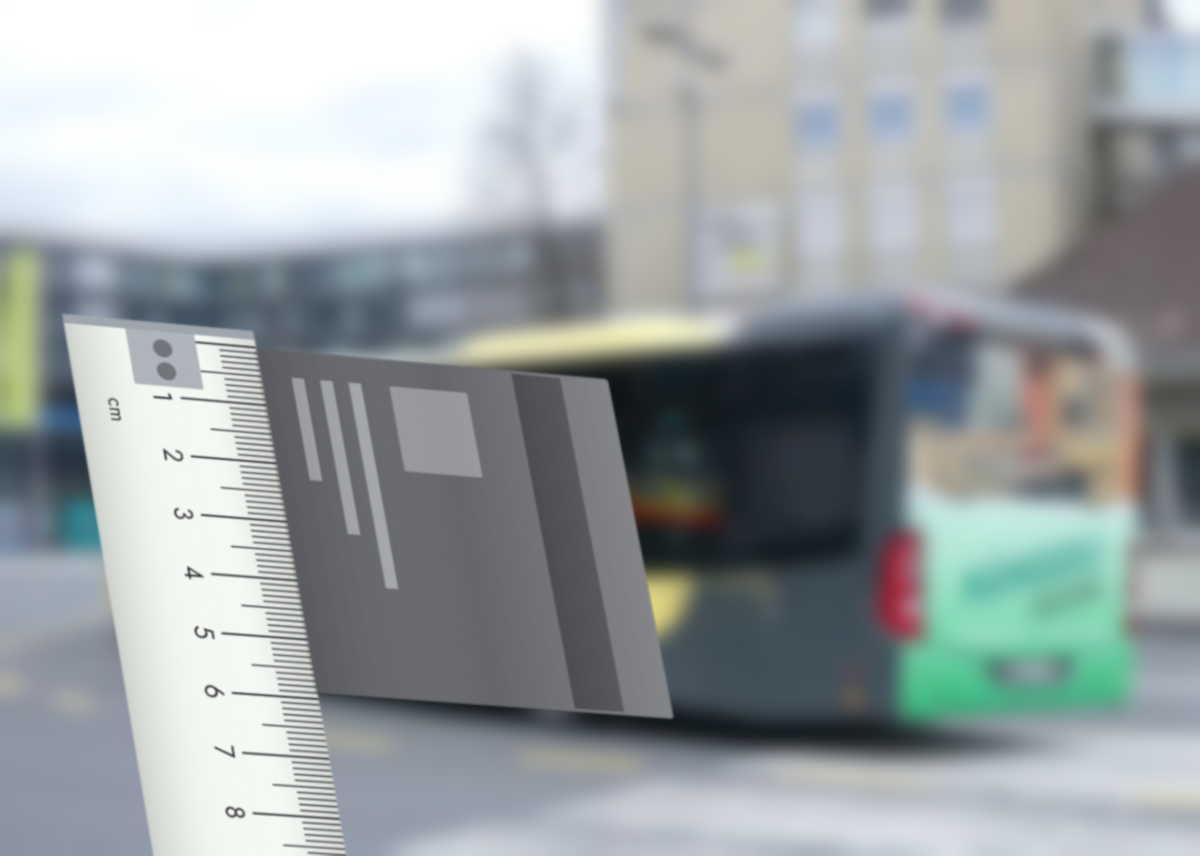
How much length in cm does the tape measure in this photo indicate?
5.9 cm
